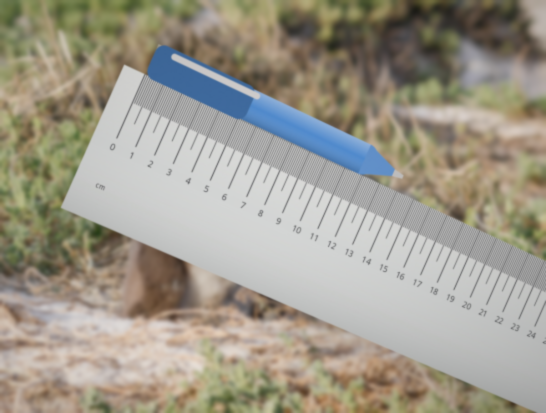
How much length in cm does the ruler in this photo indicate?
14 cm
